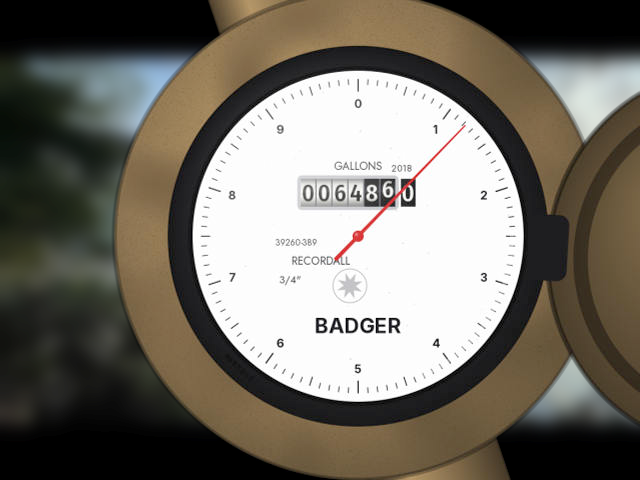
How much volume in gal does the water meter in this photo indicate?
64861.2 gal
